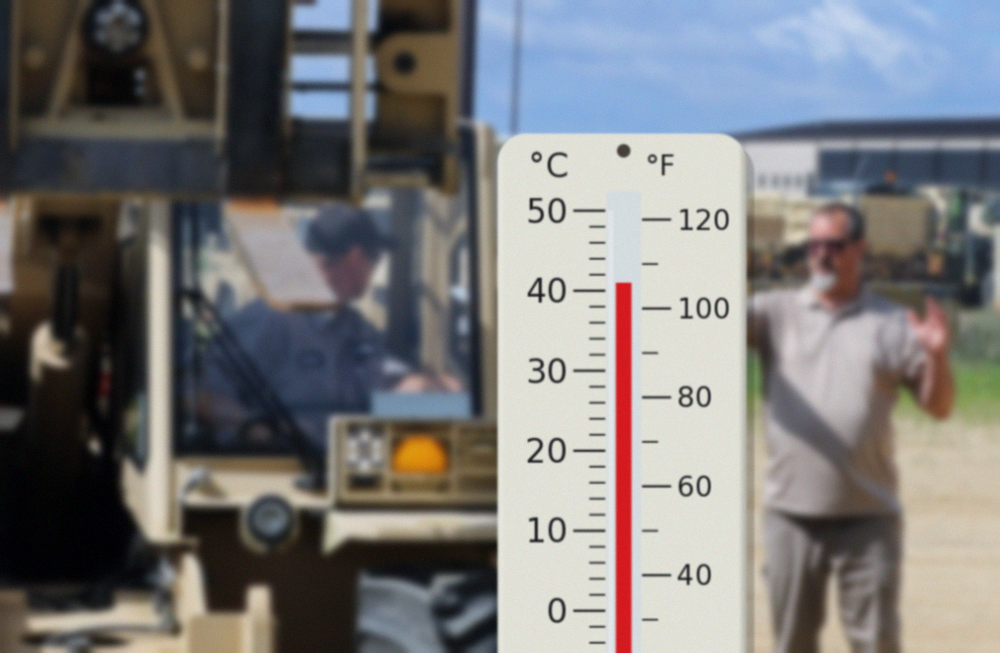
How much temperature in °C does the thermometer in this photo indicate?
41 °C
